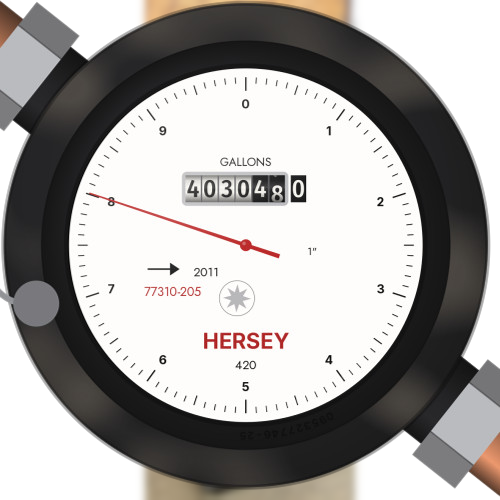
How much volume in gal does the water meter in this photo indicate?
4030478.0 gal
